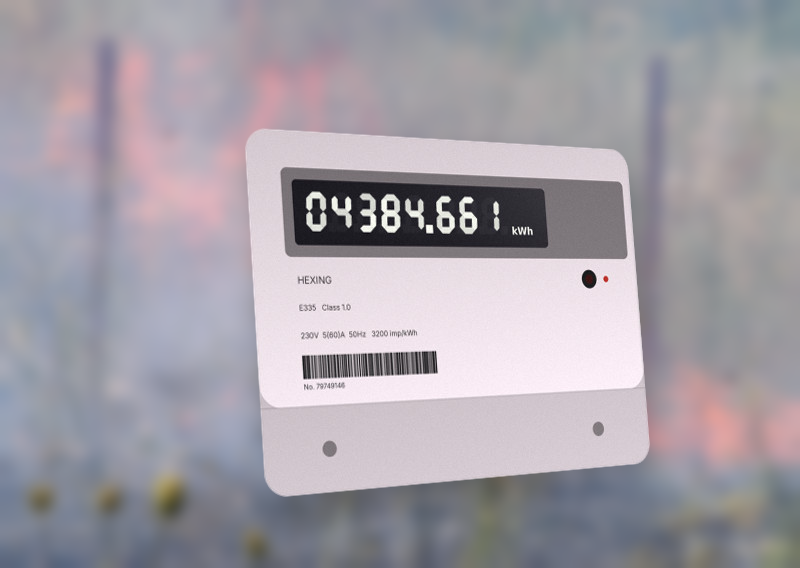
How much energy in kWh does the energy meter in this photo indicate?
4384.661 kWh
